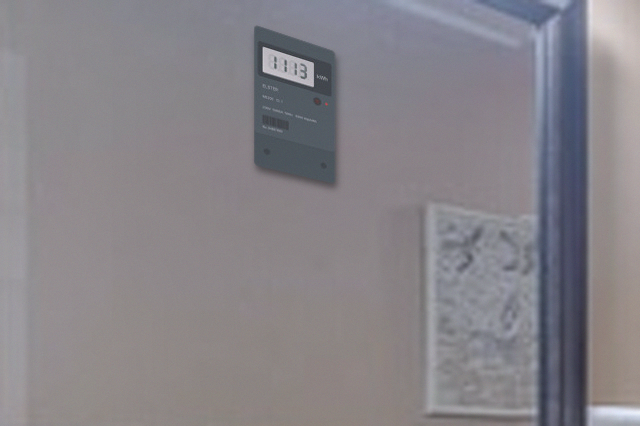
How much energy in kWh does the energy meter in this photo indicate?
1113 kWh
